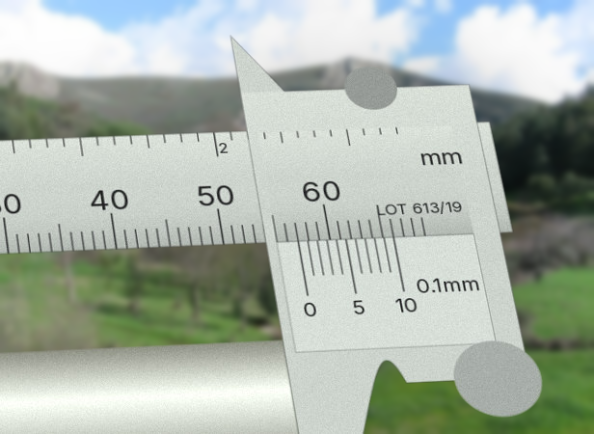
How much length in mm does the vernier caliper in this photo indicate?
57.0 mm
